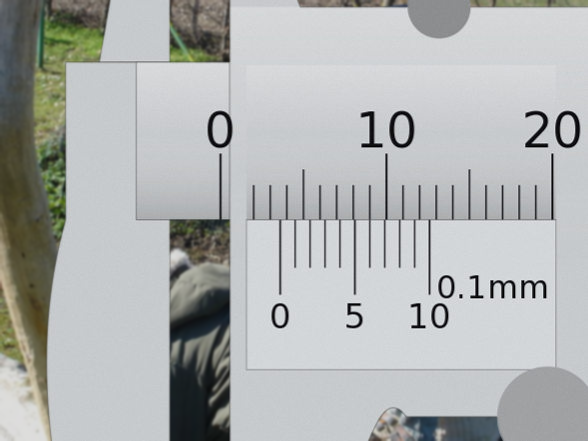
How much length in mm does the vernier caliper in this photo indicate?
3.6 mm
